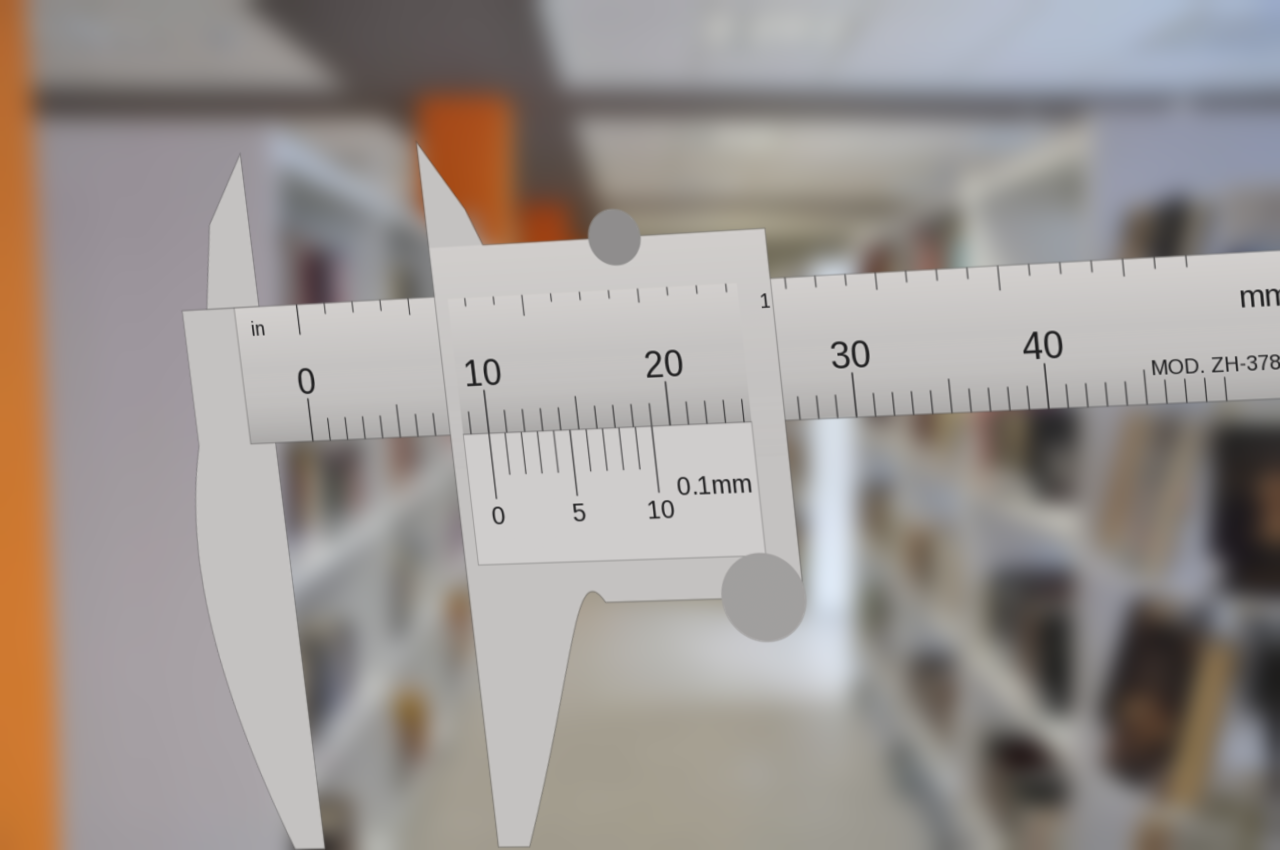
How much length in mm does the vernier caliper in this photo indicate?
10.0 mm
